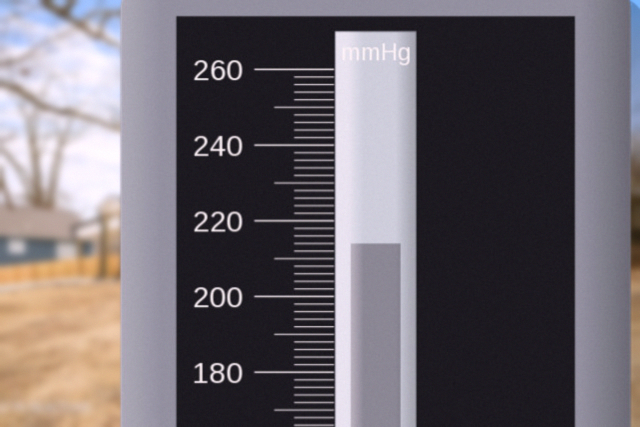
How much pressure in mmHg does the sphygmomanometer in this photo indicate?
214 mmHg
